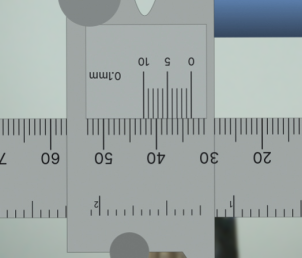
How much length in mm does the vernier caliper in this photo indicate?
33.4 mm
